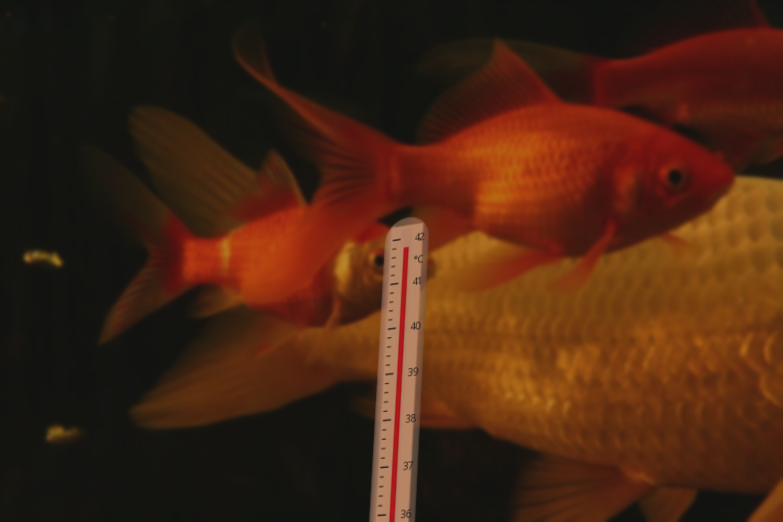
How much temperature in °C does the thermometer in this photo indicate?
41.8 °C
